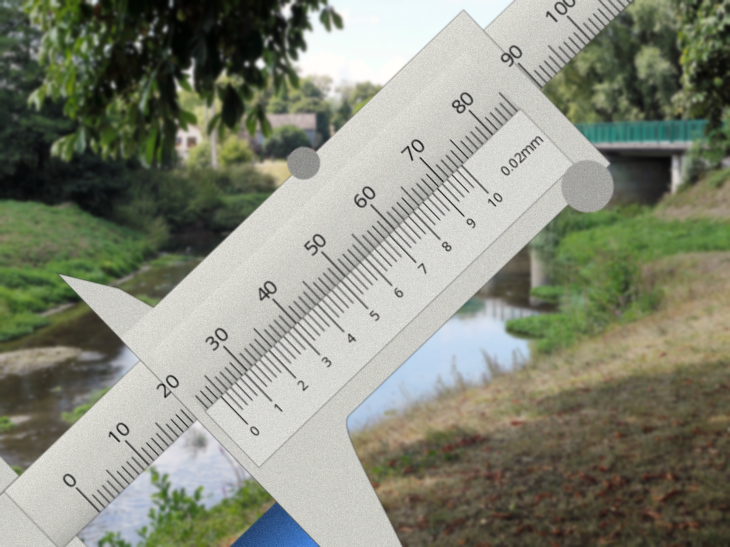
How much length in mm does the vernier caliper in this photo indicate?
24.6 mm
